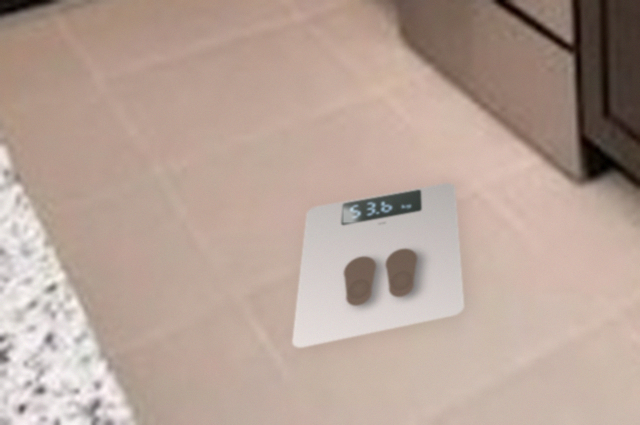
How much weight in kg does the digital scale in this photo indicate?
53.6 kg
